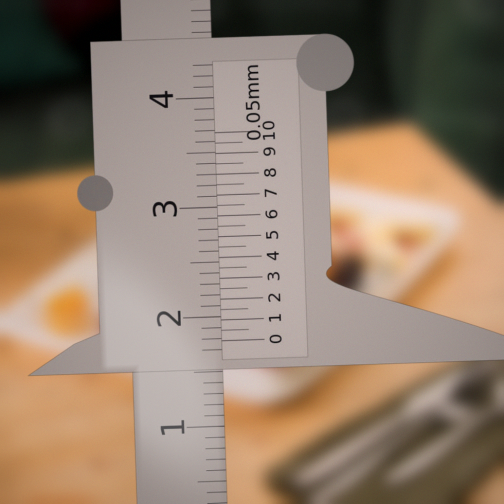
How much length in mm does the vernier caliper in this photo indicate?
17.8 mm
